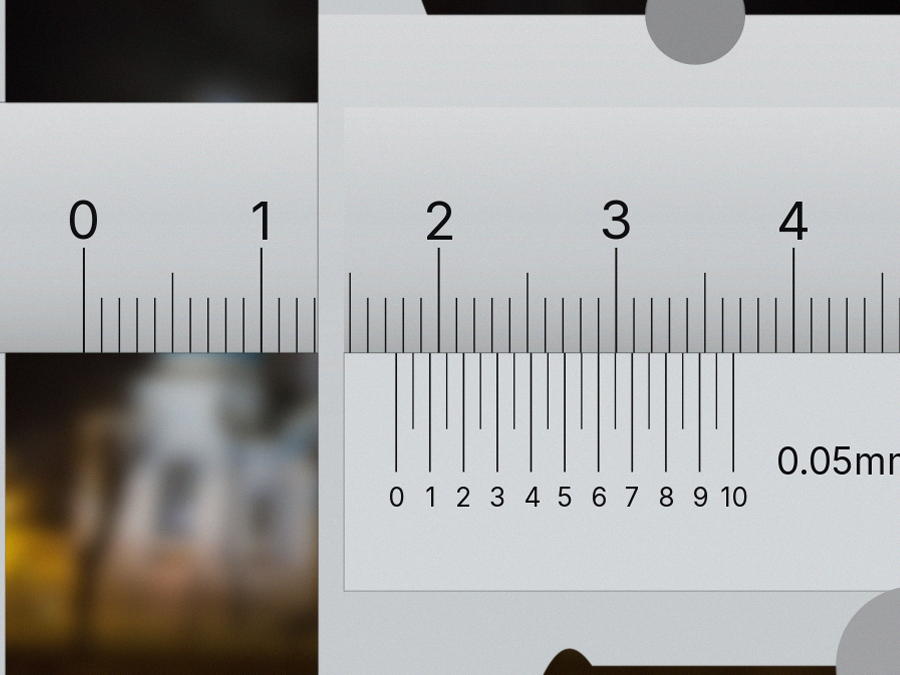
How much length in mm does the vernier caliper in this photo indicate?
17.6 mm
